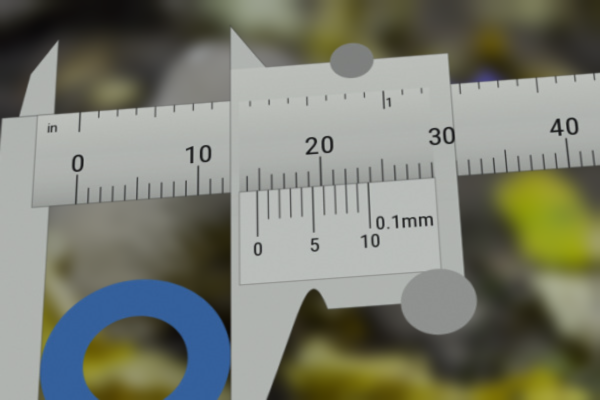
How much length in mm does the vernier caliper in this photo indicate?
14.8 mm
